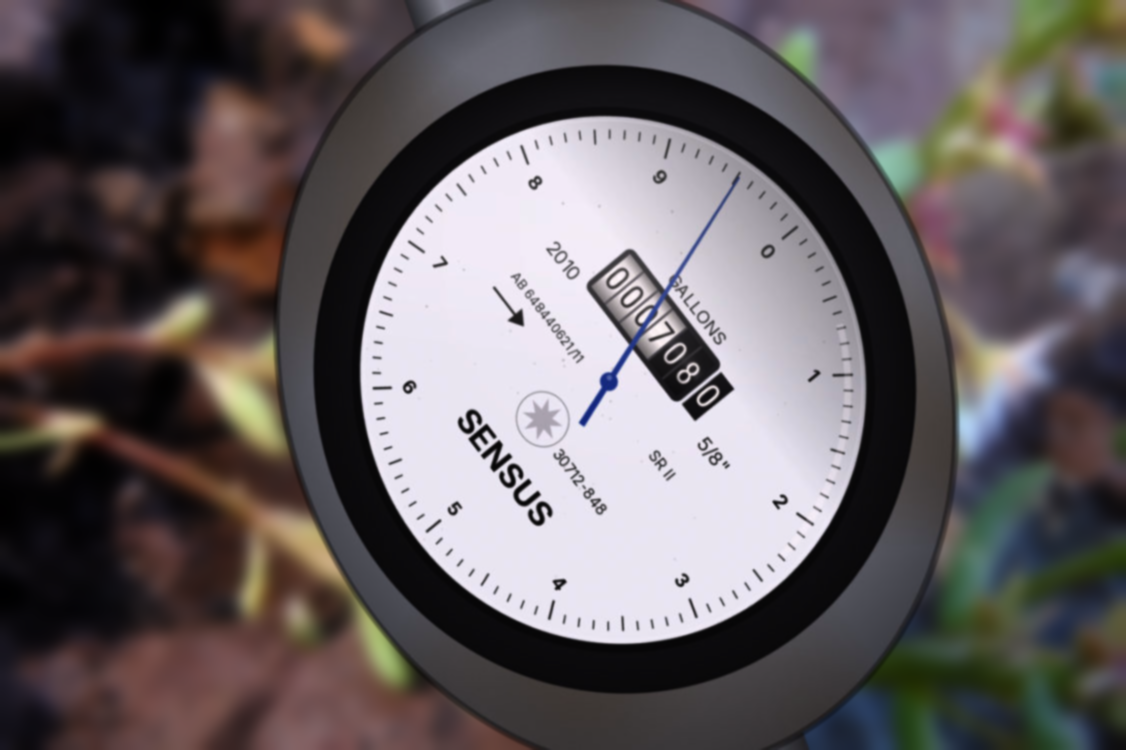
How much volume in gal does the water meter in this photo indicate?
7079.5 gal
